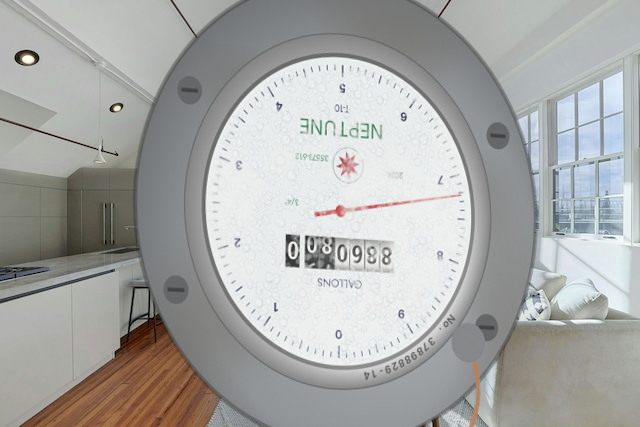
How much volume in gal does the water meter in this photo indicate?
8860797.2 gal
